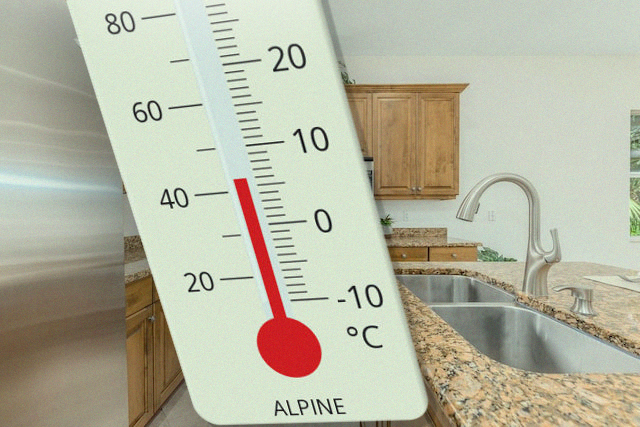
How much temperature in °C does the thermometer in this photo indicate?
6 °C
